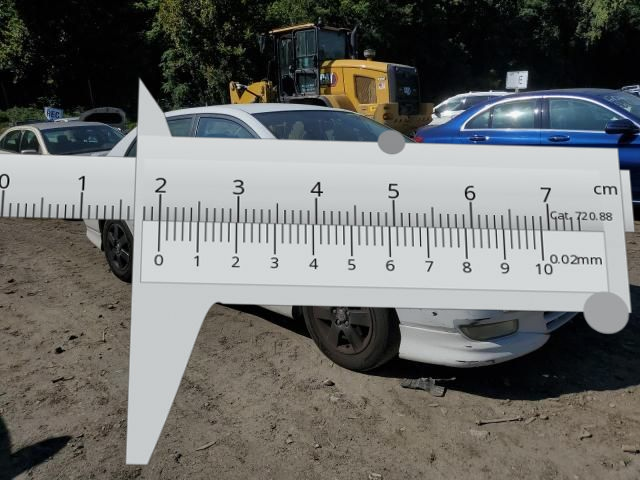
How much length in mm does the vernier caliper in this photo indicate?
20.0 mm
